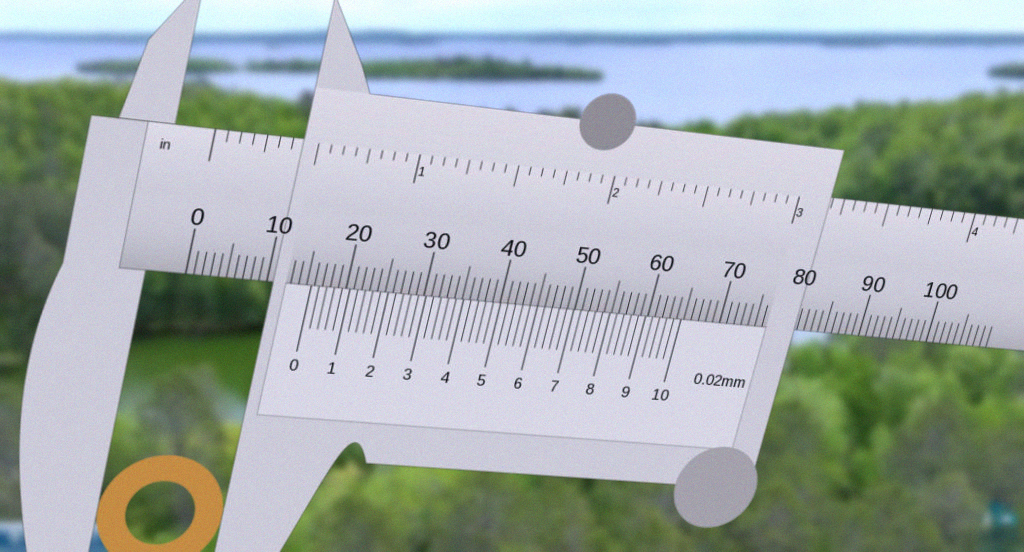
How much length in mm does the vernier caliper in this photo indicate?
15.6 mm
